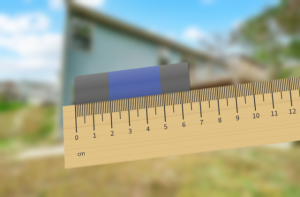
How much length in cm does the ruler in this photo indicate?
6.5 cm
